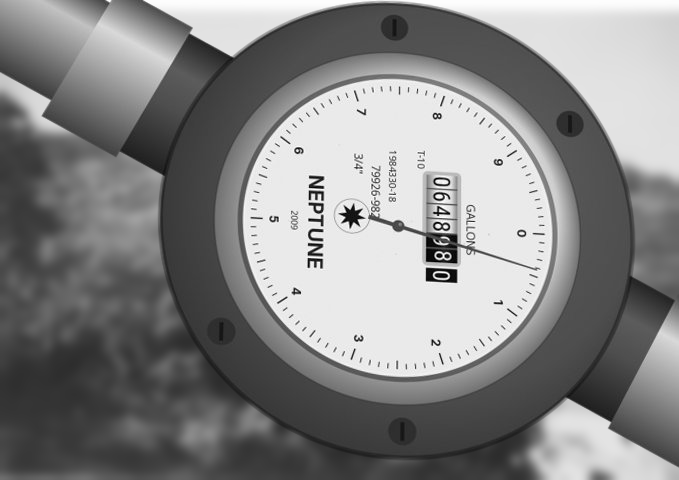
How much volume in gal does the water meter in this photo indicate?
648980.4 gal
